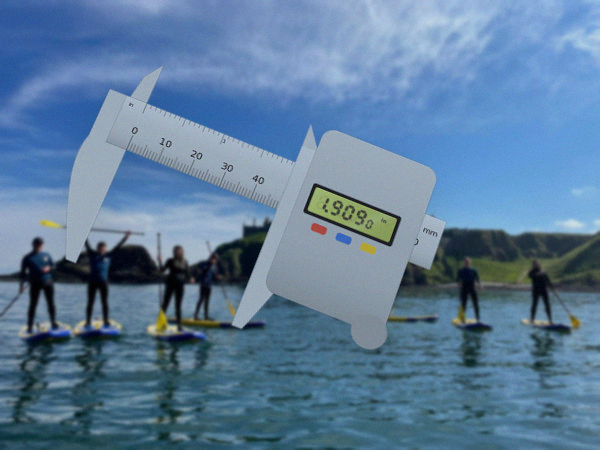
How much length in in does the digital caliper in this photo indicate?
1.9090 in
